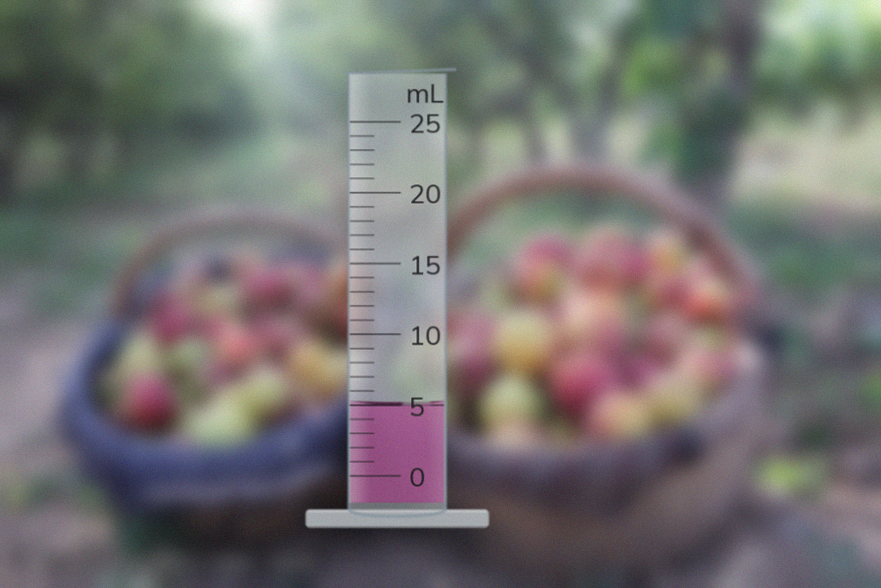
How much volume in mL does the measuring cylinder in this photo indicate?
5 mL
